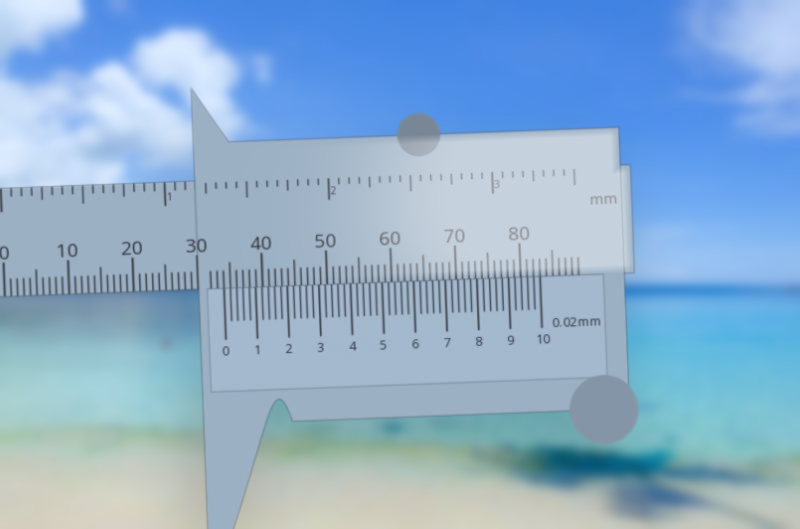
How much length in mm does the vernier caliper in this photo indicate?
34.0 mm
